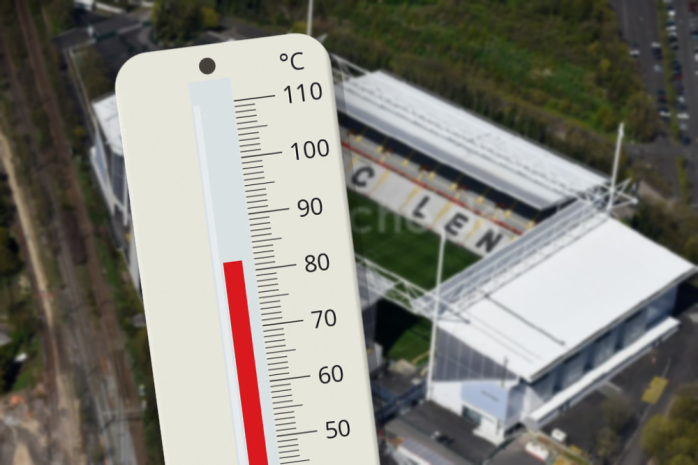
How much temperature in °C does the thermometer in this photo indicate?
82 °C
